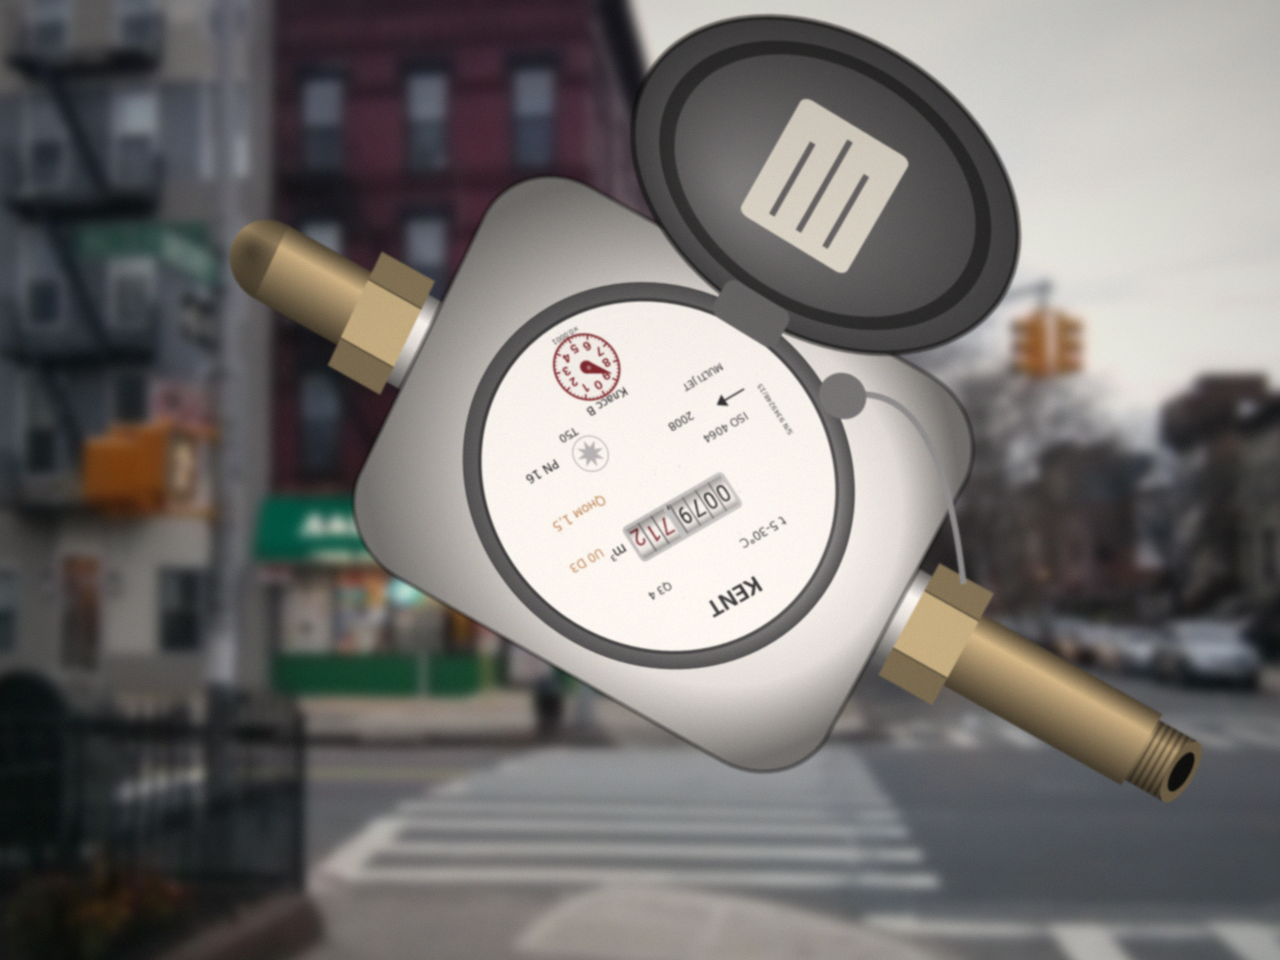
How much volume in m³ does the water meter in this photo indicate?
79.7118 m³
